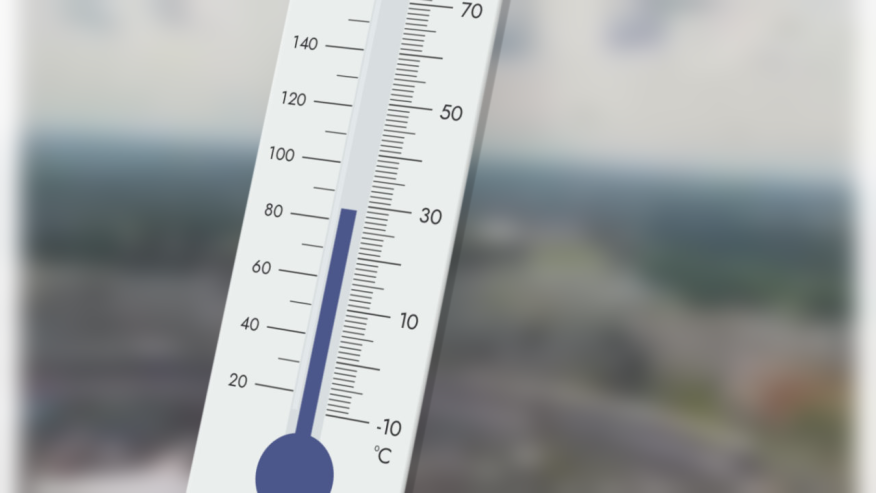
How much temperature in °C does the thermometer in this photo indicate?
29 °C
